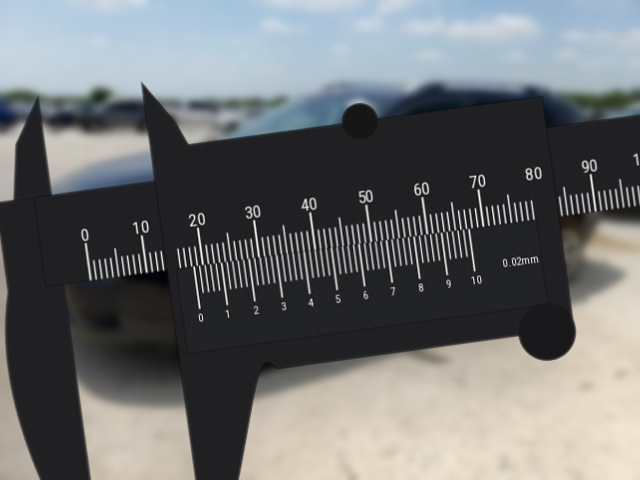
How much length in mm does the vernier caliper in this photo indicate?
18.4 mm
